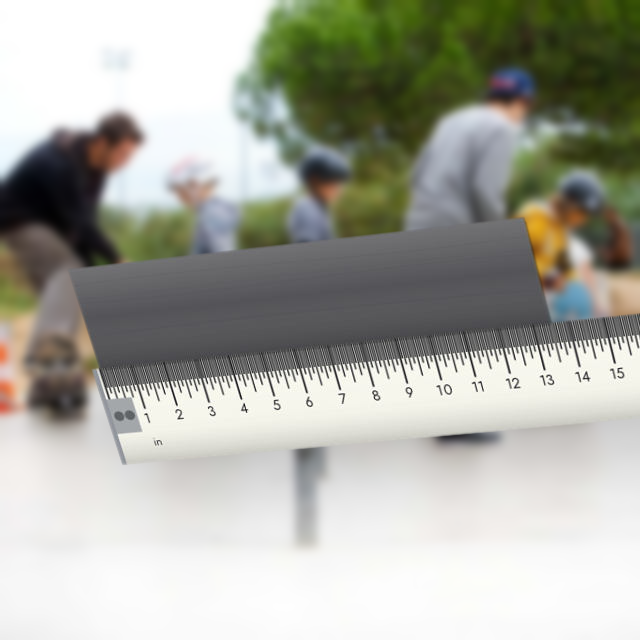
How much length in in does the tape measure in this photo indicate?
13.5 in
